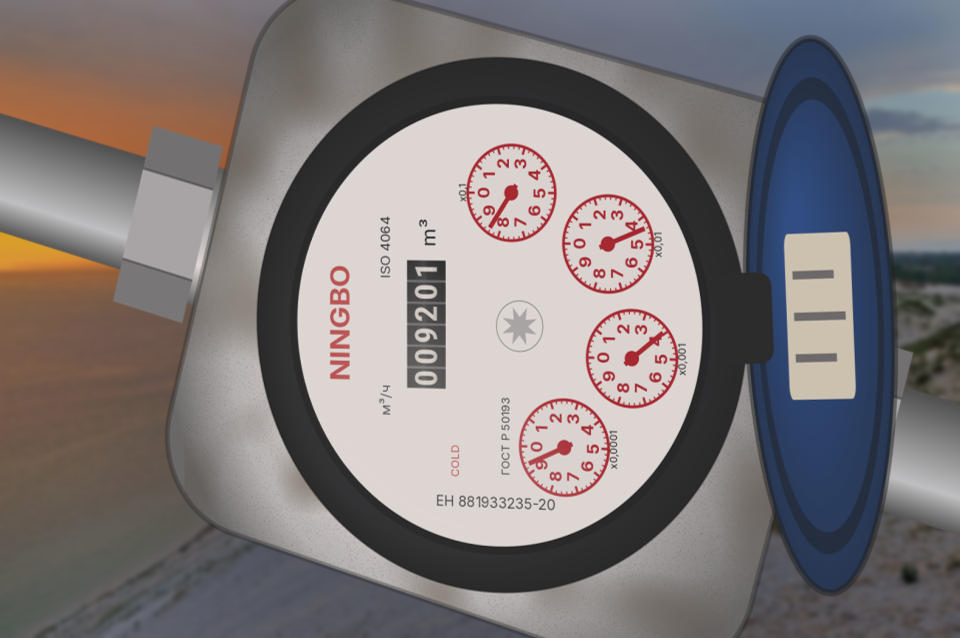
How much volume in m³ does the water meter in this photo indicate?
9201.8439 m³
